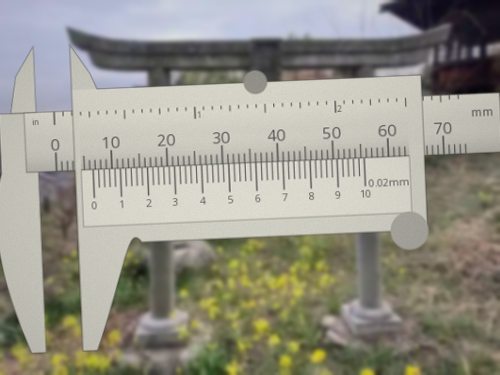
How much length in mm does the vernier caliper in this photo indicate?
6.6 mm
